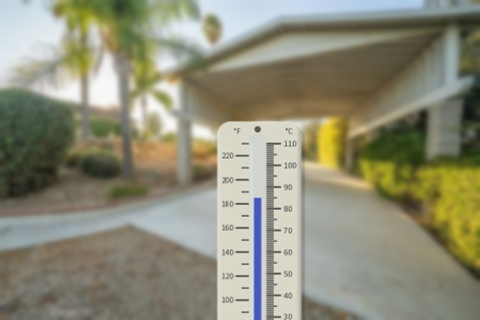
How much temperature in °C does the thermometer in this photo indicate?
85 °C
